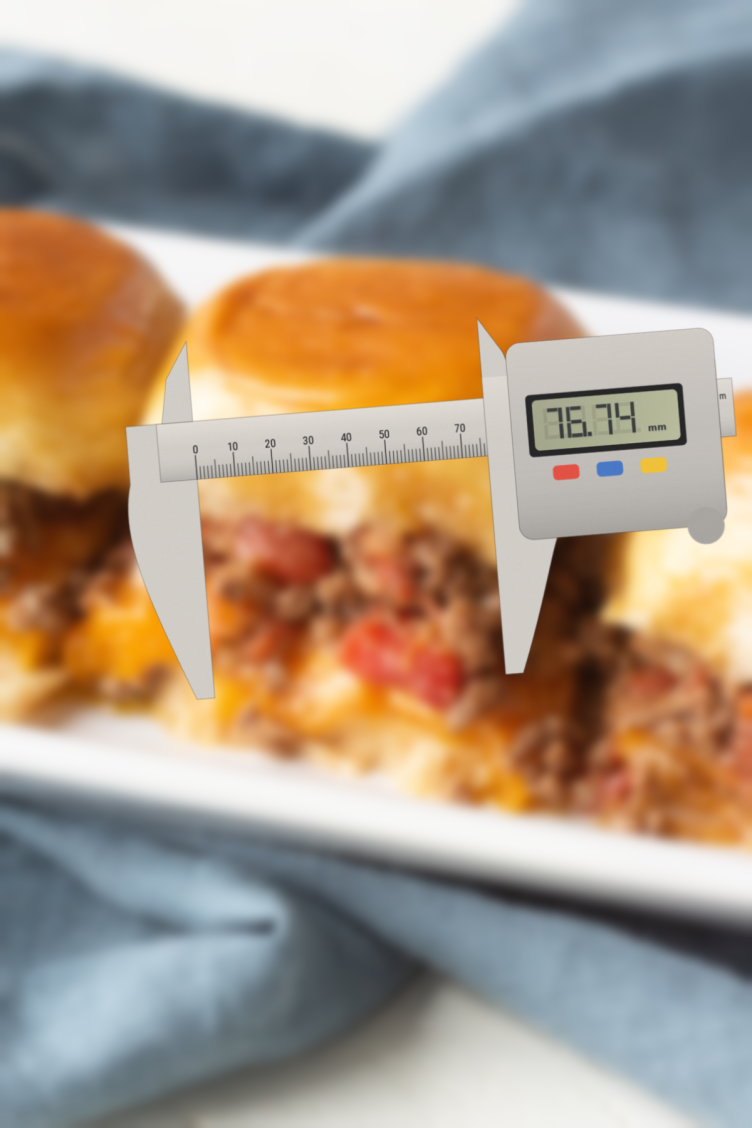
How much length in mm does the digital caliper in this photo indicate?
76.74 mm
